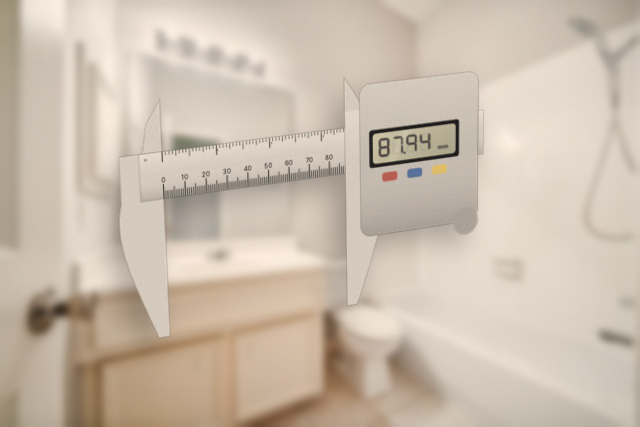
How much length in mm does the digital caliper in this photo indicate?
87.94 mm
